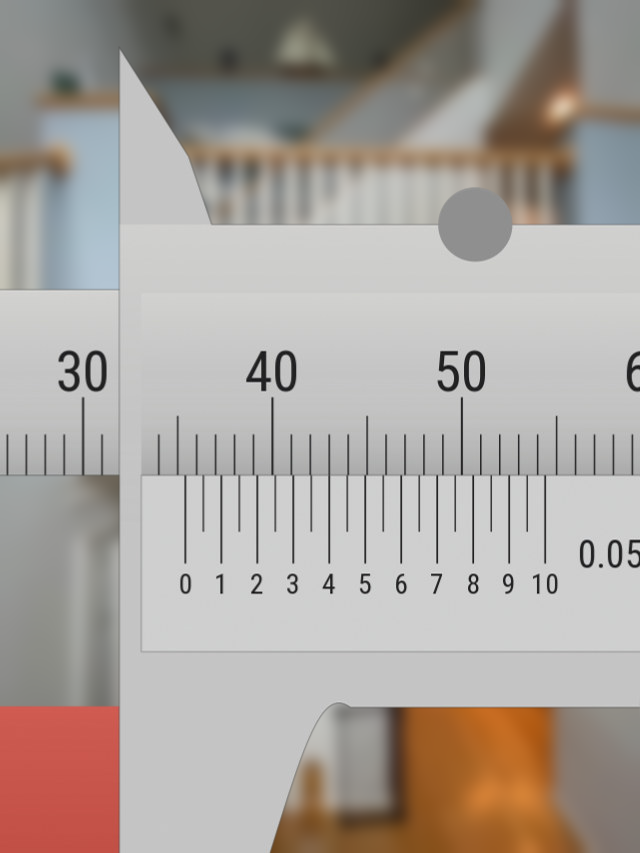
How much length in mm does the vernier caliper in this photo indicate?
35.4 mm
